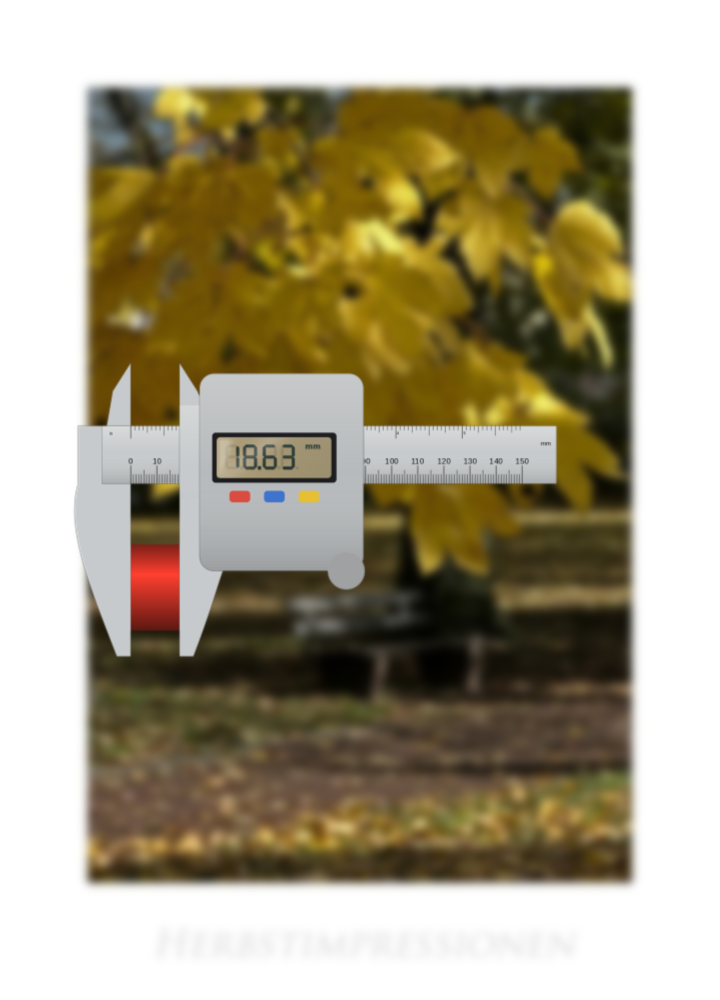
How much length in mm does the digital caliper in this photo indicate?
18.63 mm
